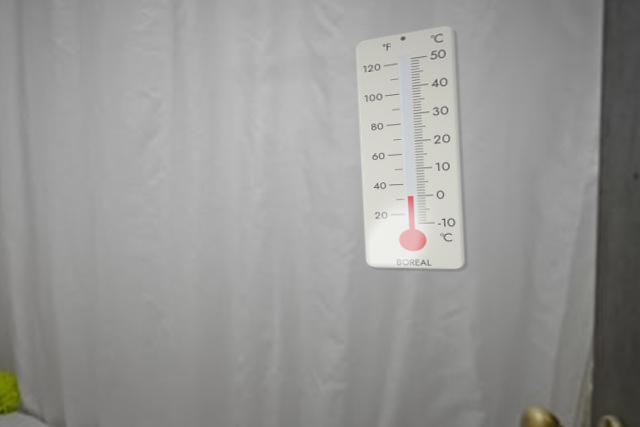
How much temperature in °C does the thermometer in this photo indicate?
0 °C
